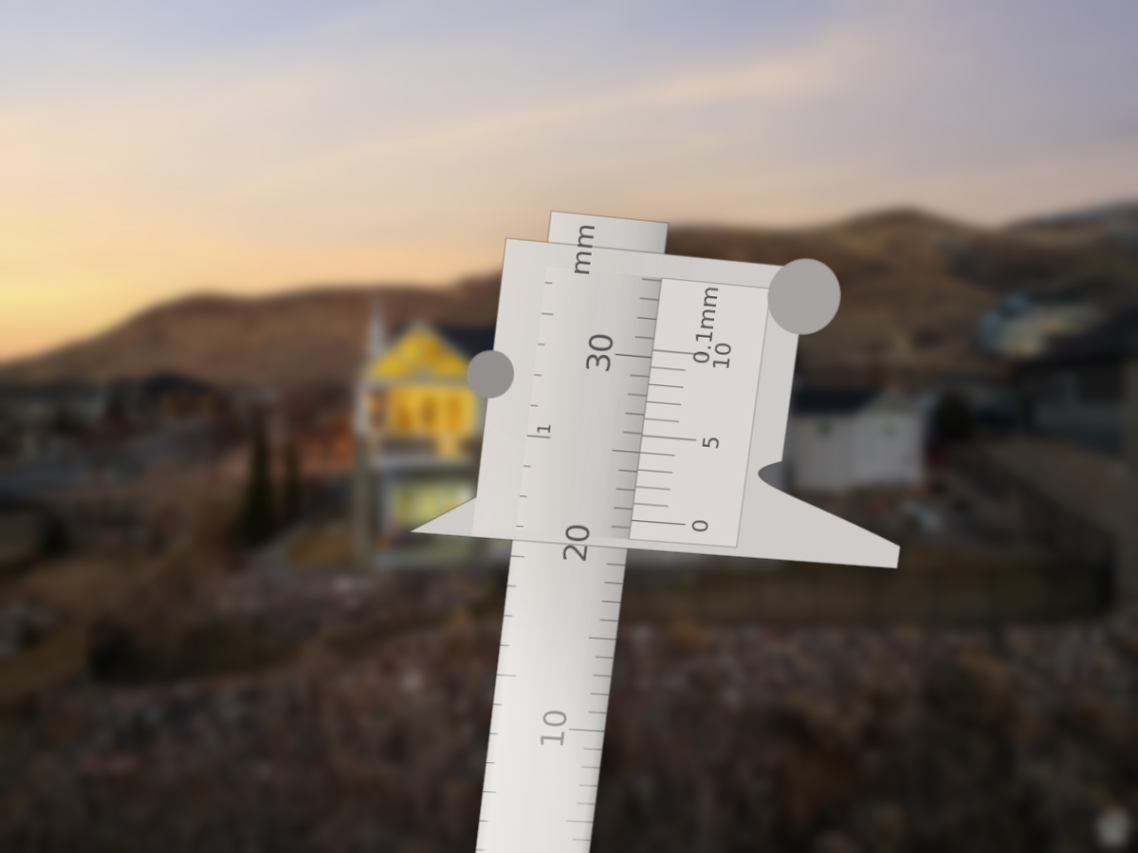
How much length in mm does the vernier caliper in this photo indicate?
21.4 mm
